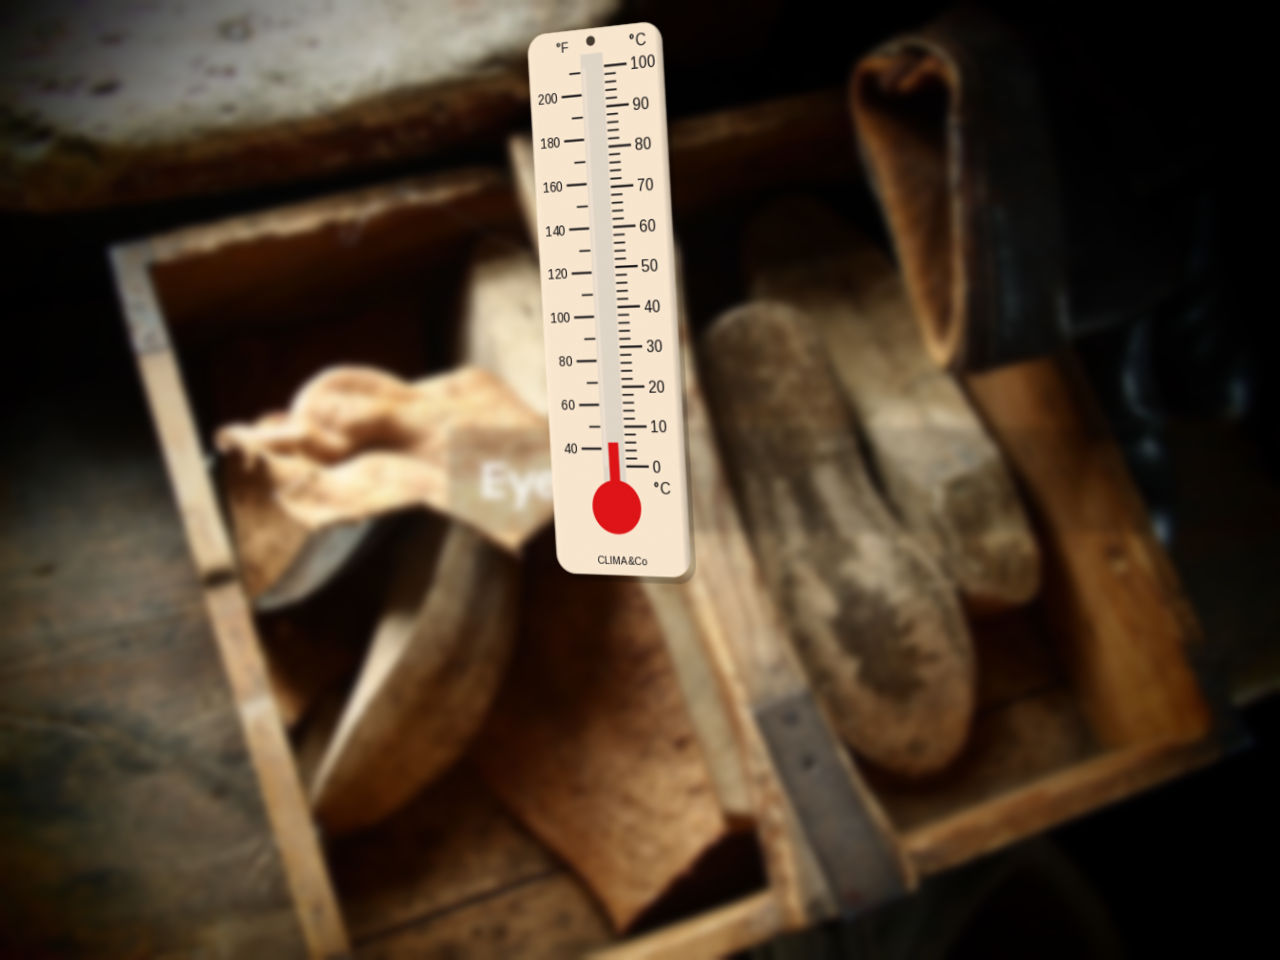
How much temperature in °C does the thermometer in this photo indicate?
6 °C
